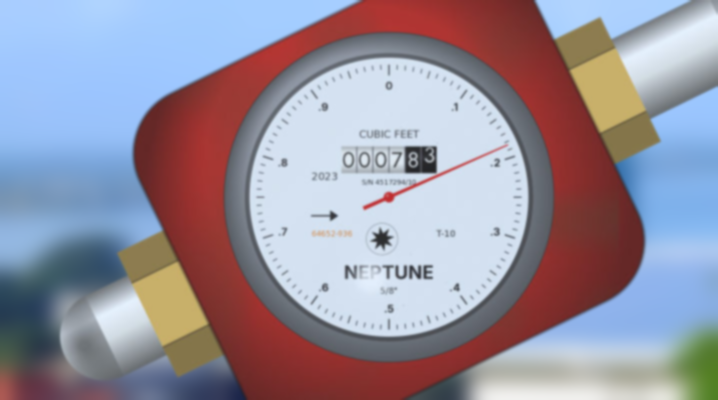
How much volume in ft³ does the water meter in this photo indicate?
783.18 ft³
